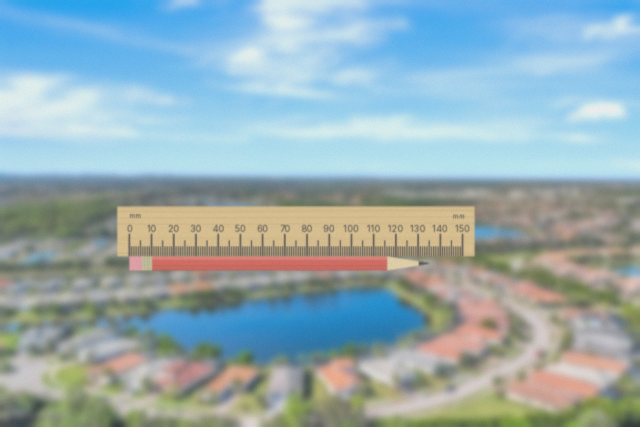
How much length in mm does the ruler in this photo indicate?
135 mm
